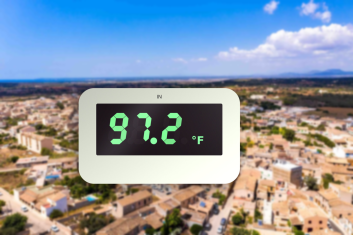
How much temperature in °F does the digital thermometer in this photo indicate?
97.2 °F
